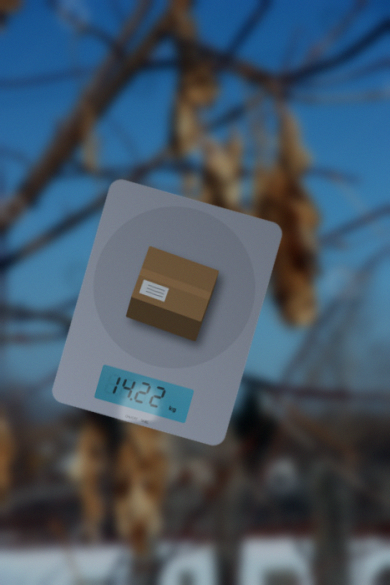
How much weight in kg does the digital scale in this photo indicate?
14.22 kg
